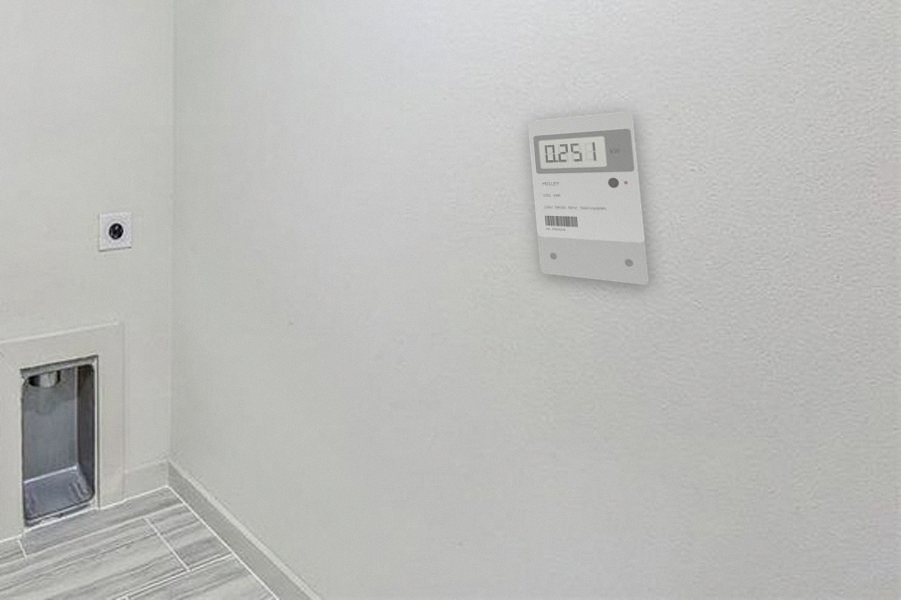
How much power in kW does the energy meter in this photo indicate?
0.251 kW
